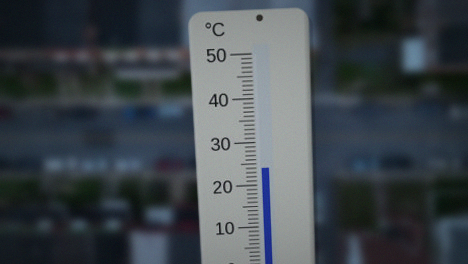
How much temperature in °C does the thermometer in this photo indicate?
24 °C
